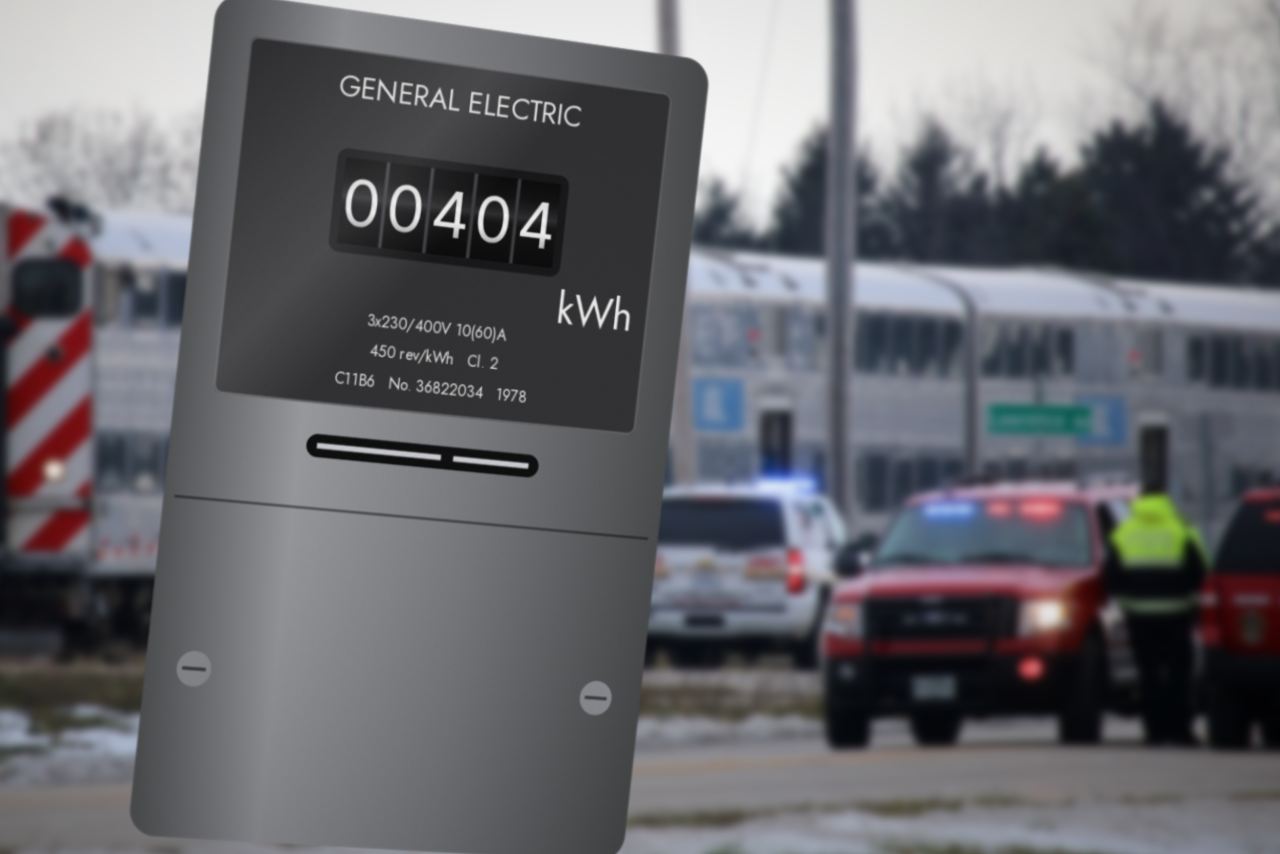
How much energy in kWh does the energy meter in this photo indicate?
404 kWh
